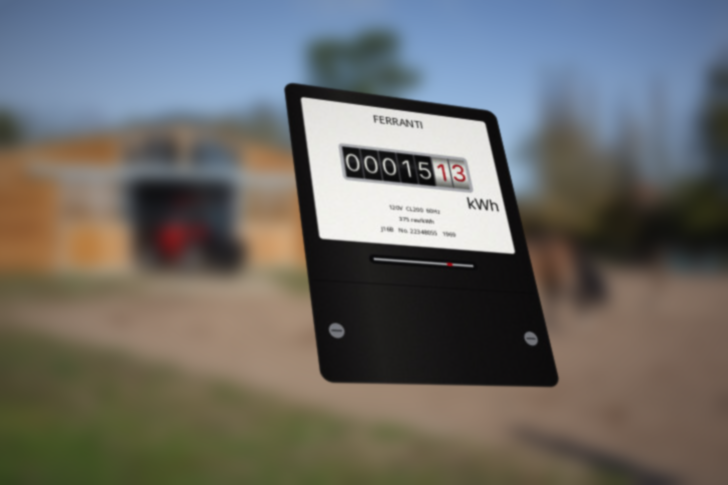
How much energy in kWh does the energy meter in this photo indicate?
15.13 kWh
